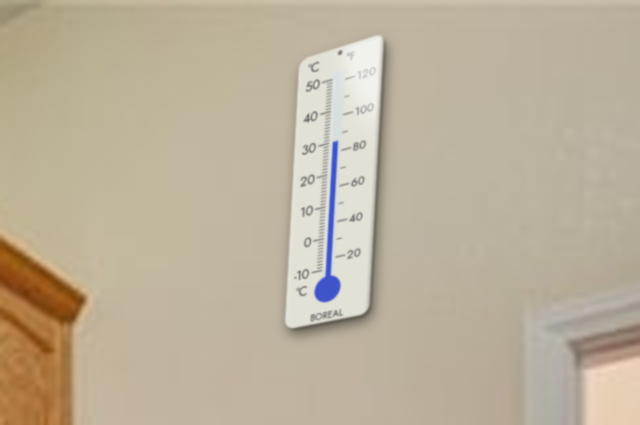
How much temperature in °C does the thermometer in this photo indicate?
30 °C
